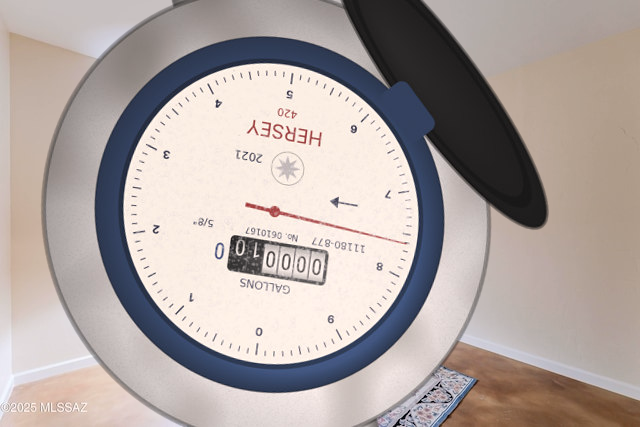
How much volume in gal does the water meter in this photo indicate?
97.6 gal
